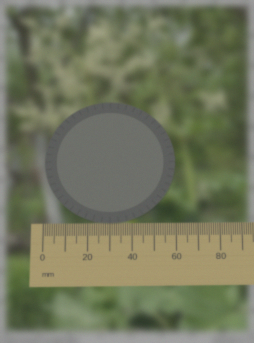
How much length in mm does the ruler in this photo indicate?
60 mm
